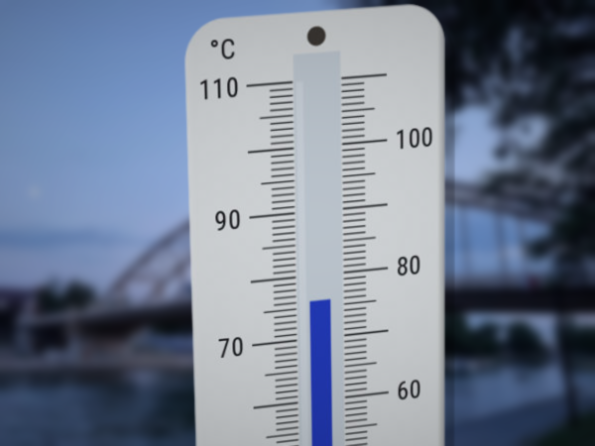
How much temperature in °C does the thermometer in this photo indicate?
76 °C
